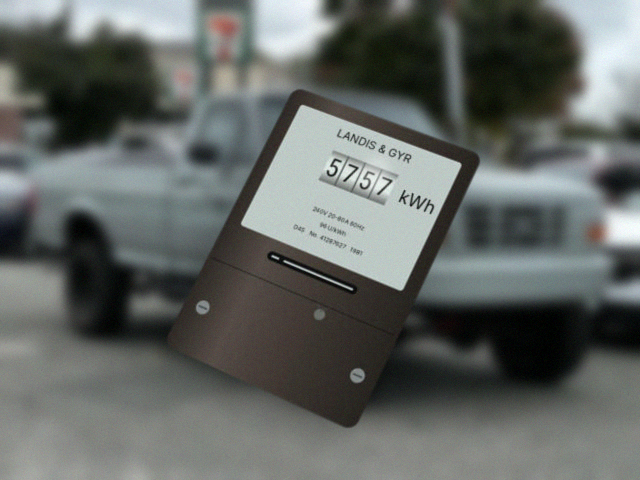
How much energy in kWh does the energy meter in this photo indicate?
5757 kWh
